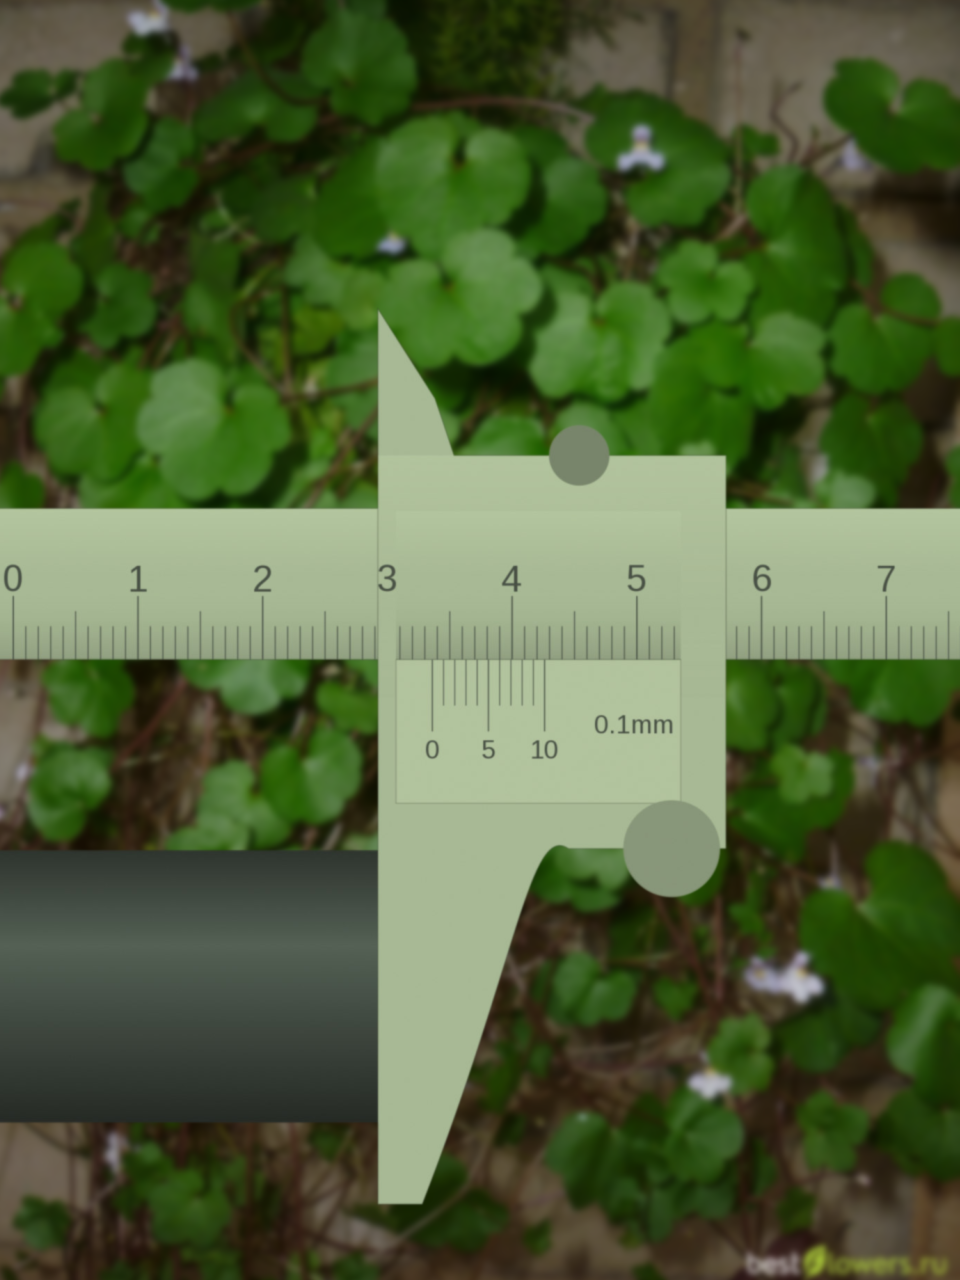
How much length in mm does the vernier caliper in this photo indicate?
33.6 mm
